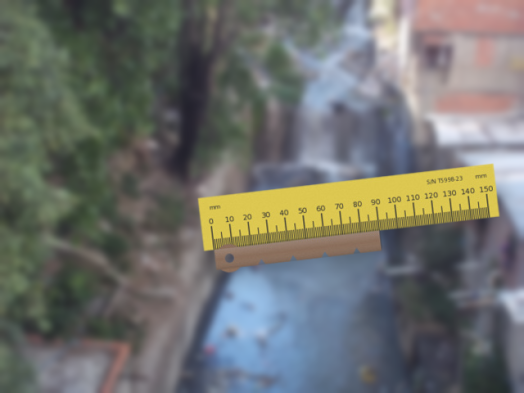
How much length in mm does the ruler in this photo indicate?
90 mm
